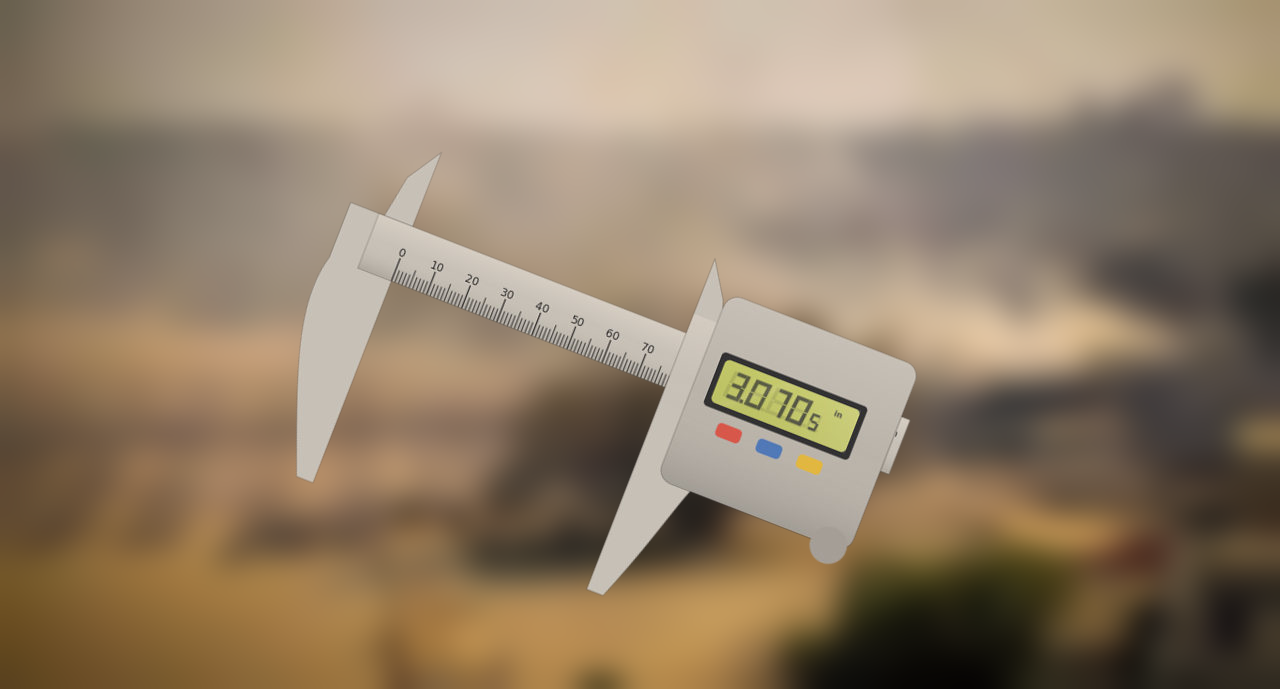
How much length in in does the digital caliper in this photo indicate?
3.0705 in
